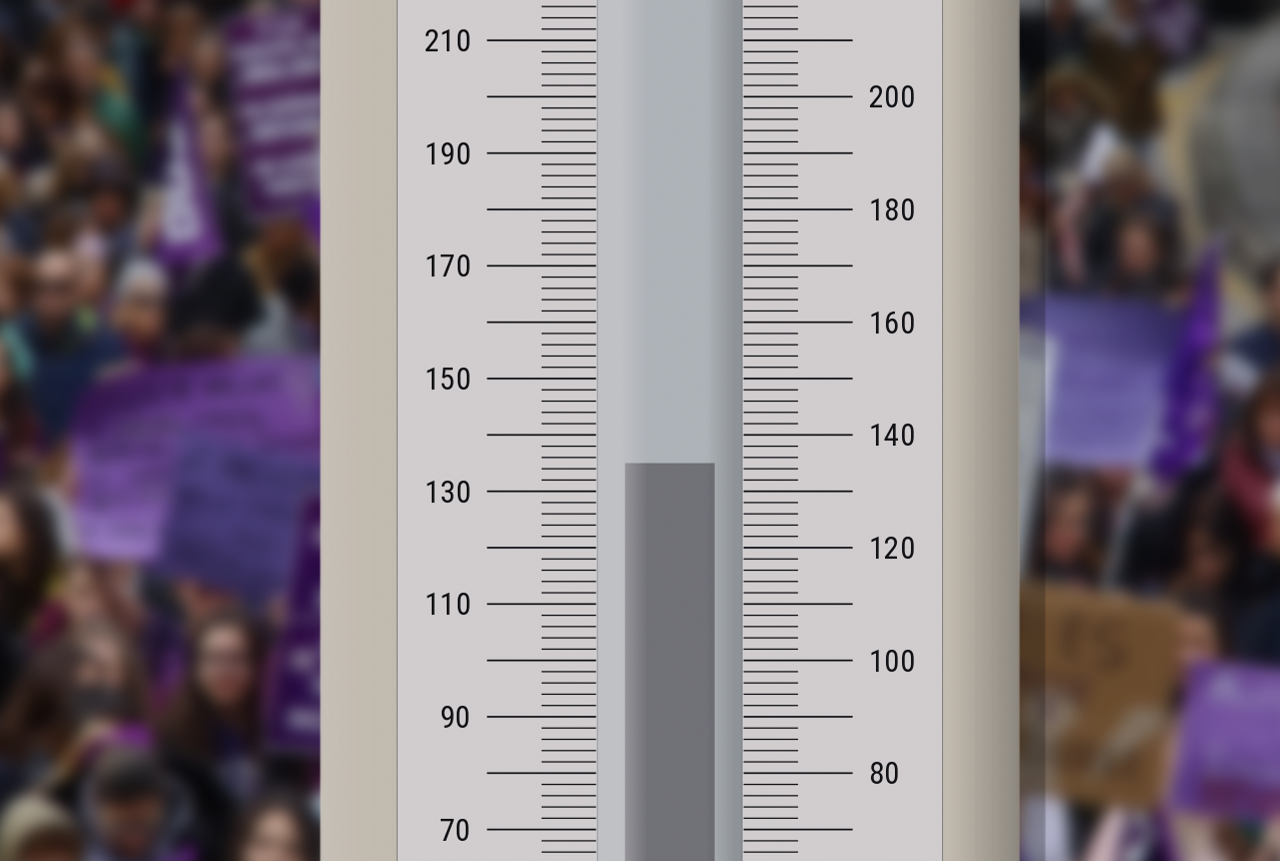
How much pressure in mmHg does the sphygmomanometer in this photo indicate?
135 mmHg
